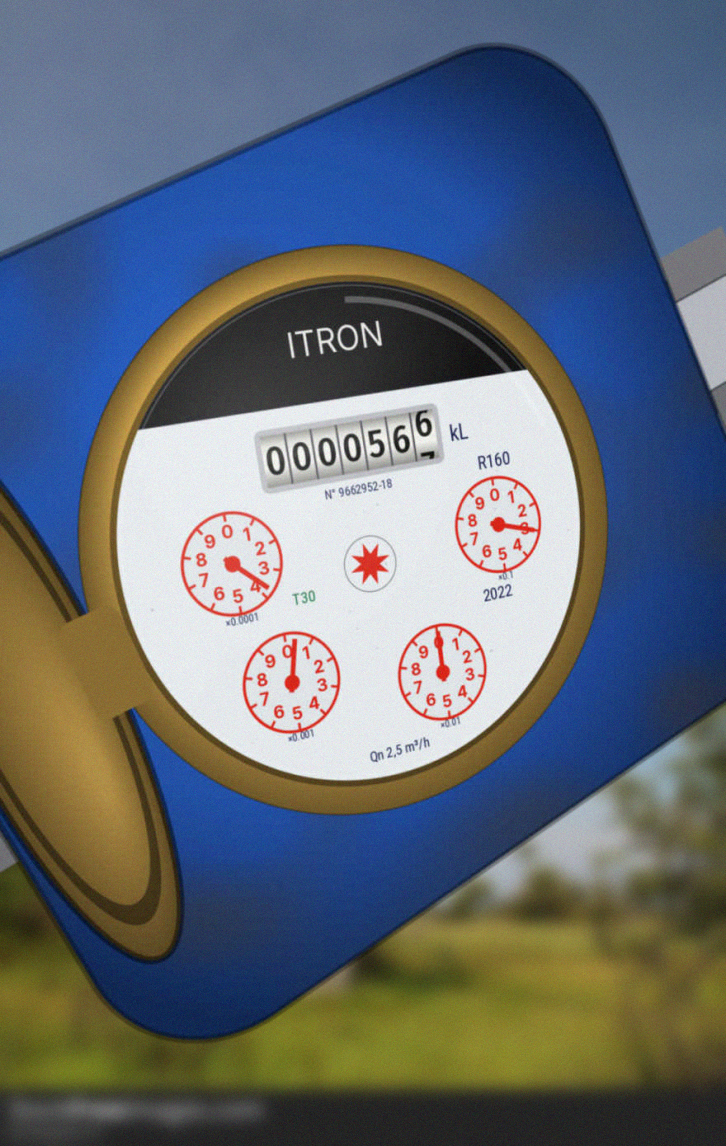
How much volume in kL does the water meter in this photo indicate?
566.3003 kL
